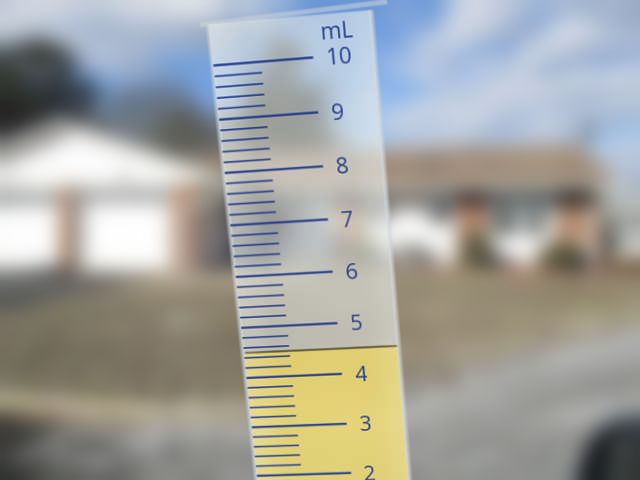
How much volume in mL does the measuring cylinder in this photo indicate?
4.5 mL
